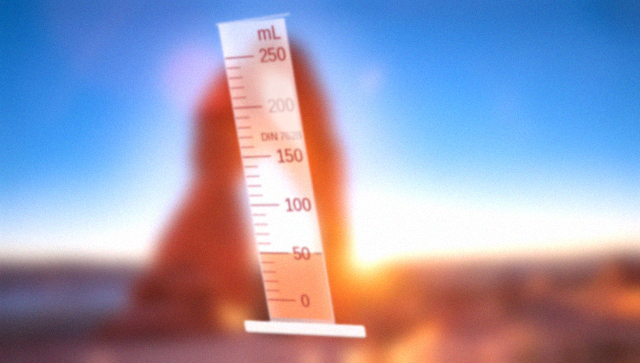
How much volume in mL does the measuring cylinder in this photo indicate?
50 mL
